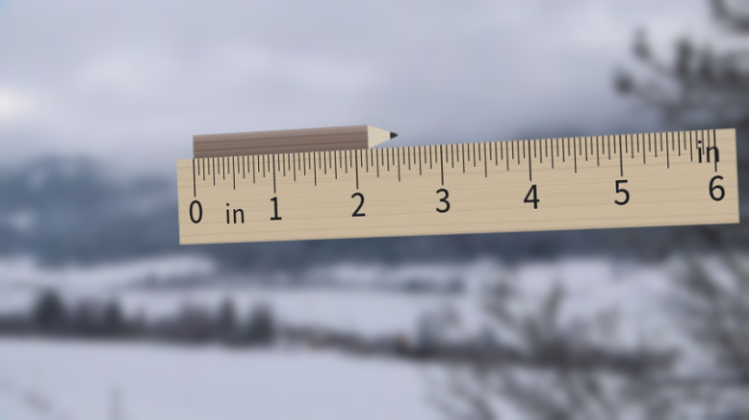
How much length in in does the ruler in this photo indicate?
2.5 in
